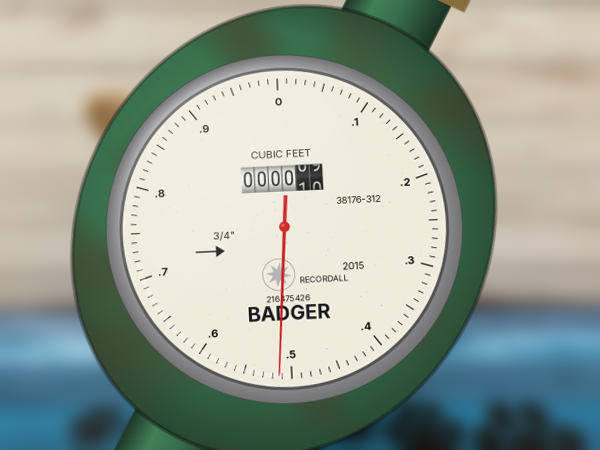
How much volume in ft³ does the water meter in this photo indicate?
9.51 ft³
